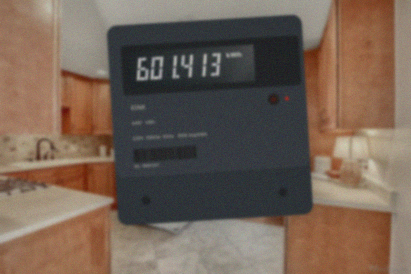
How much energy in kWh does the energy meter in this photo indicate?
601.413 kWh
